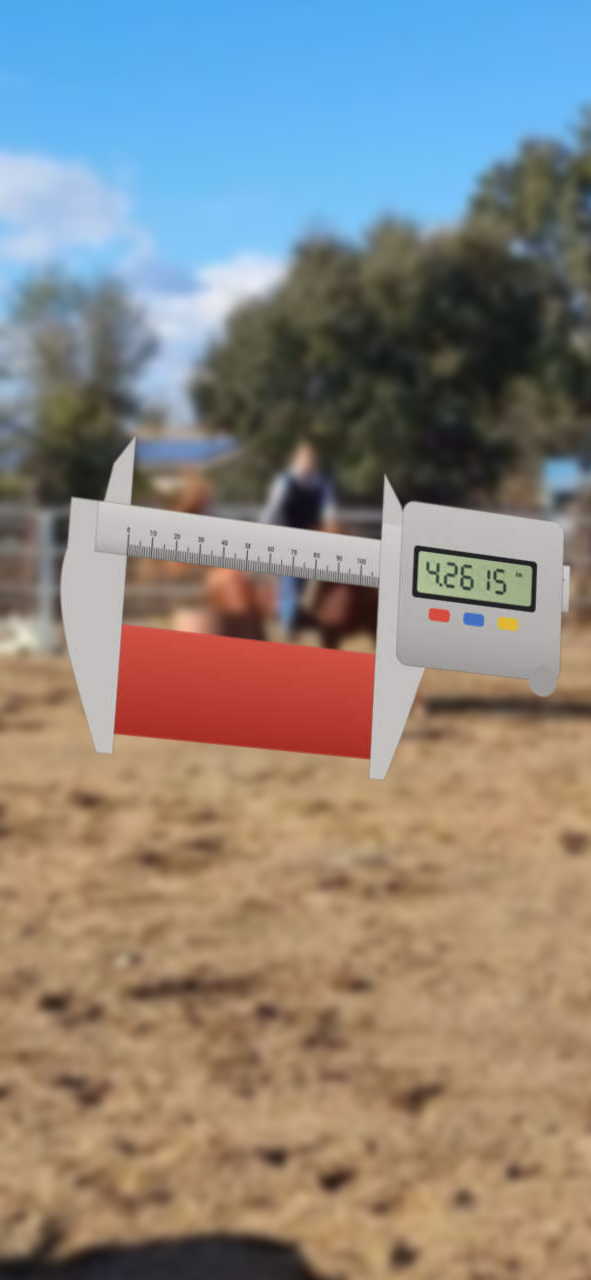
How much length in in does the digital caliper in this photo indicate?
4.2615 in
